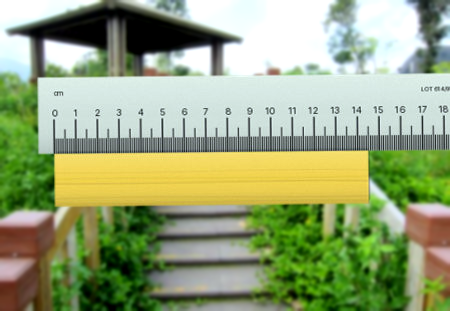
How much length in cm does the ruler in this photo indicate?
14.5 cm
